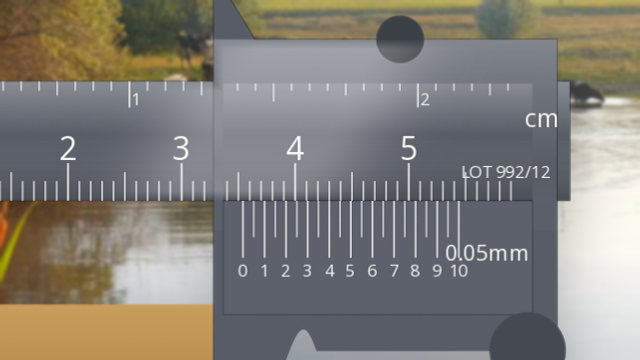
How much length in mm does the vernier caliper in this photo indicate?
35.4 mm
